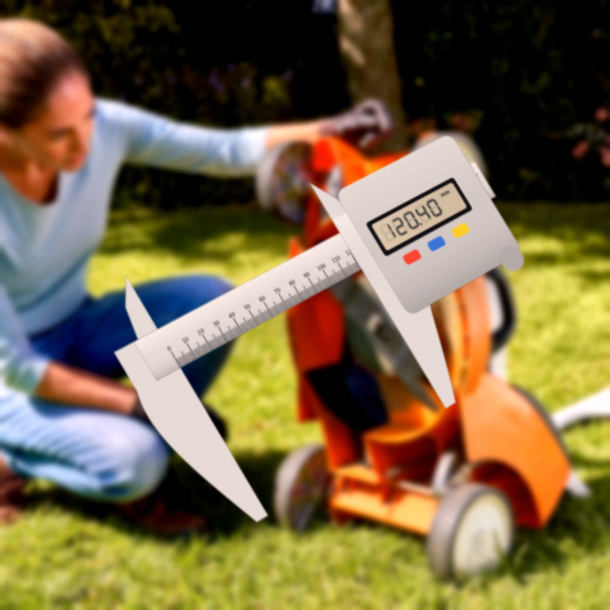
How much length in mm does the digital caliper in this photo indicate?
120.40 mm
